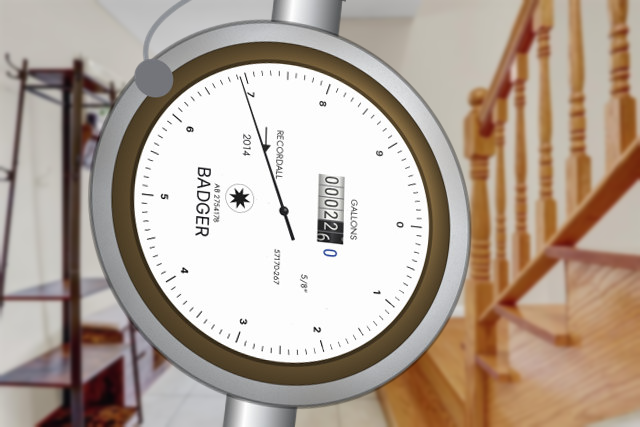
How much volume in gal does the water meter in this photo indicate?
2256.9 gal
